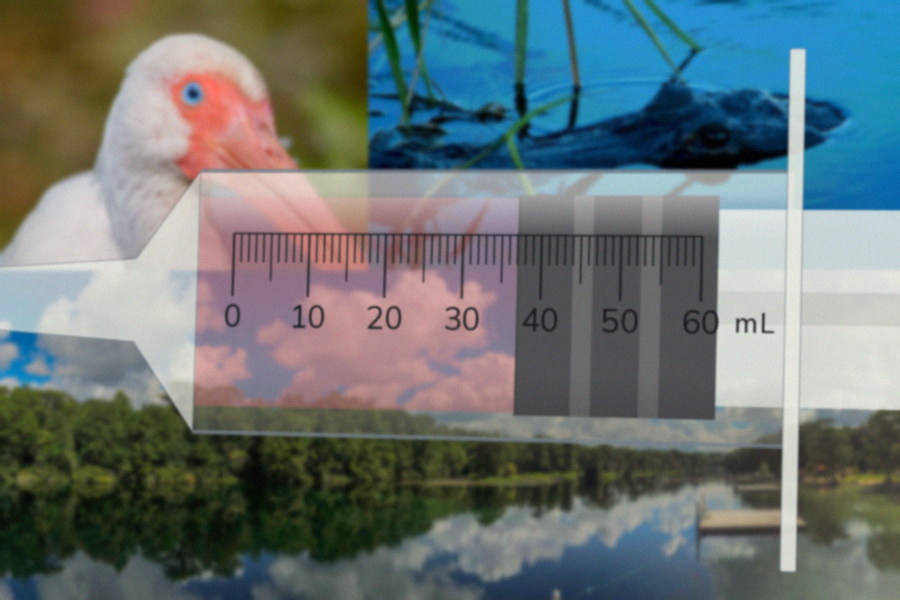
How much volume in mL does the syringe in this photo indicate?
37 mL
